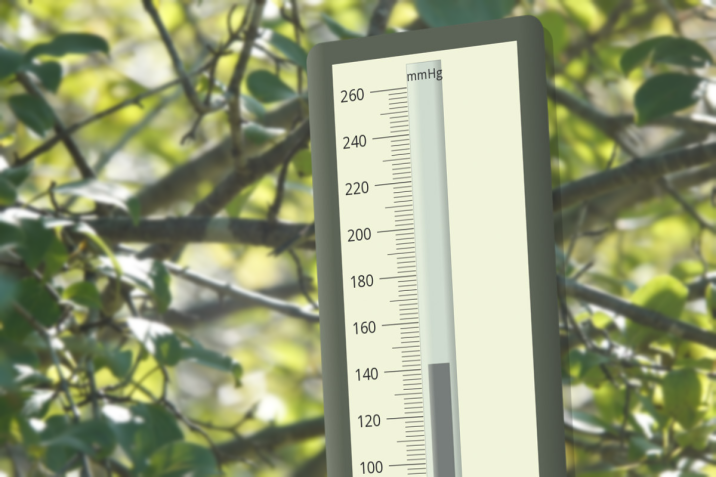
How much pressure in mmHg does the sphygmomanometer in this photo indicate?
142 mmHg
